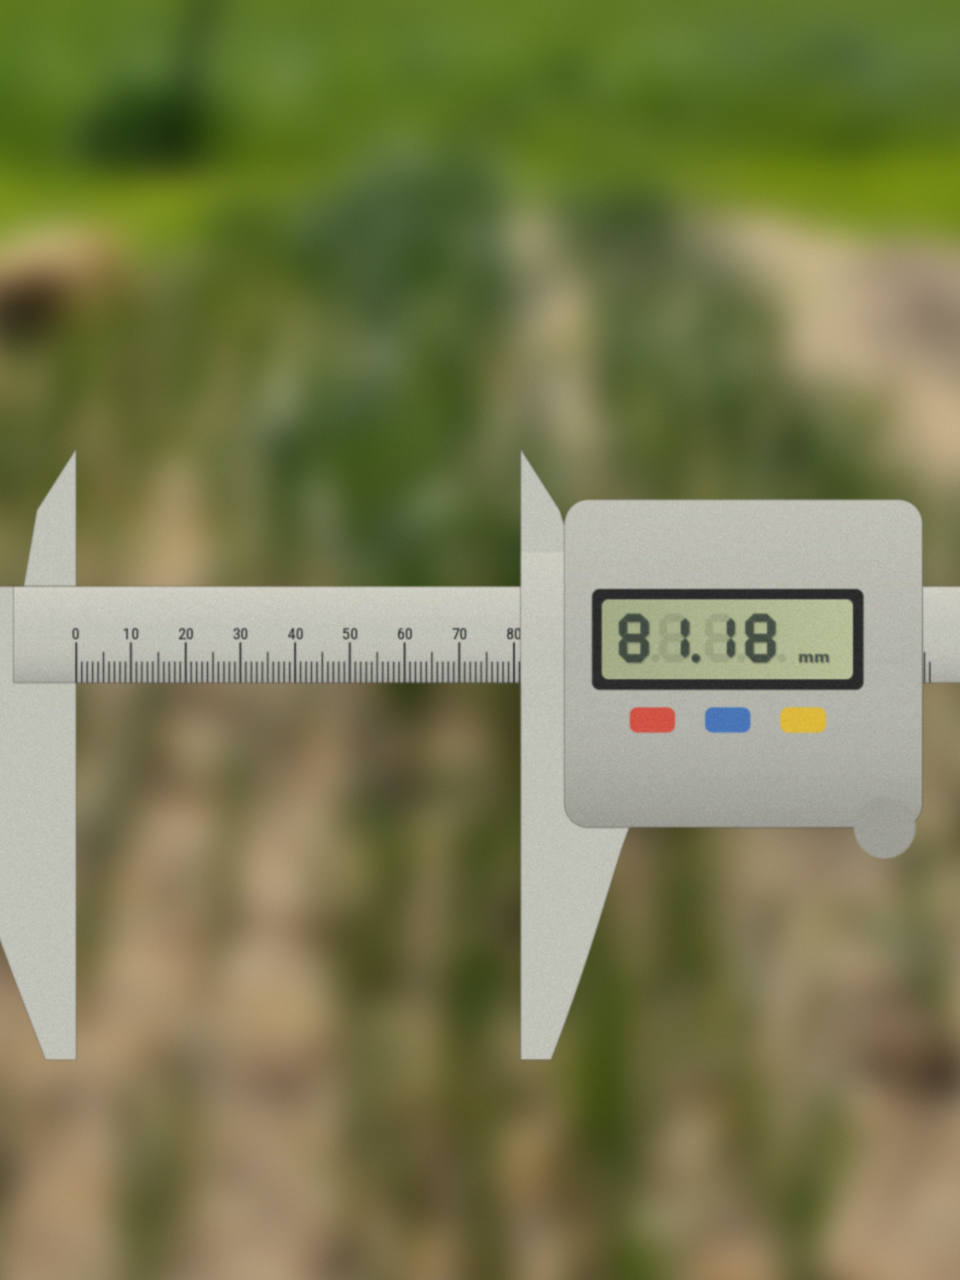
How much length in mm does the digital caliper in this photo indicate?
81.18 mm
